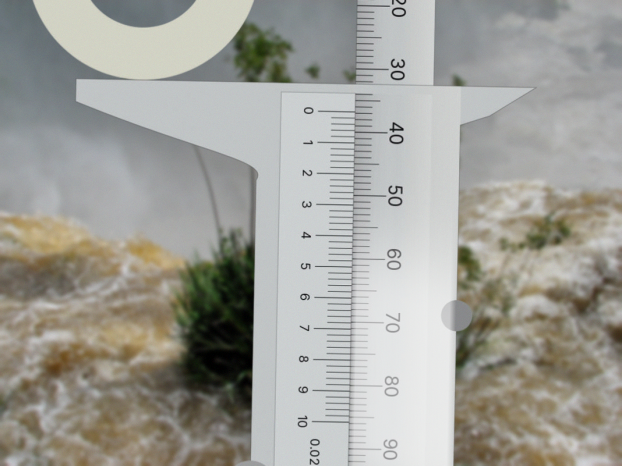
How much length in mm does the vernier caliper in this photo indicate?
36.8 mm
